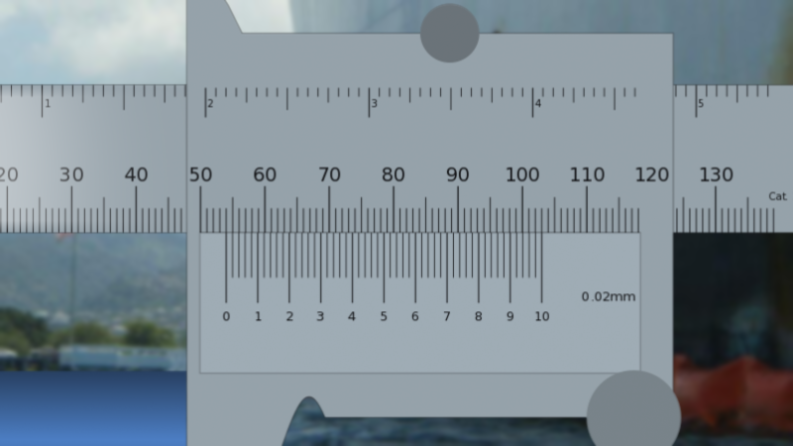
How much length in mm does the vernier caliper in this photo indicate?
54.0 mm
